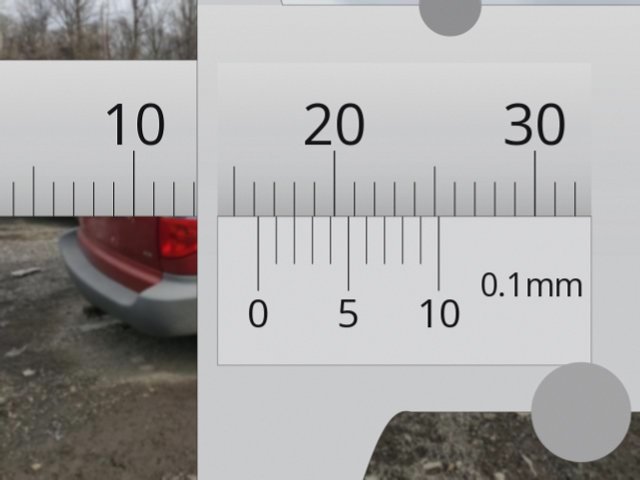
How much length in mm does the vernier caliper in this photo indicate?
16.2 mm
